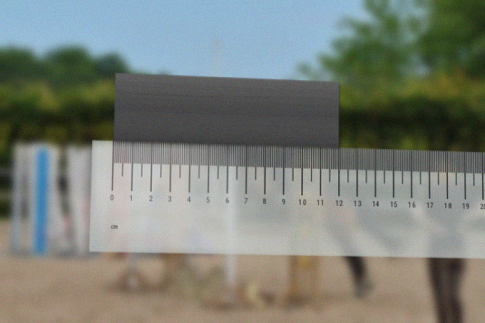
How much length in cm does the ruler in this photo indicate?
12 cm
